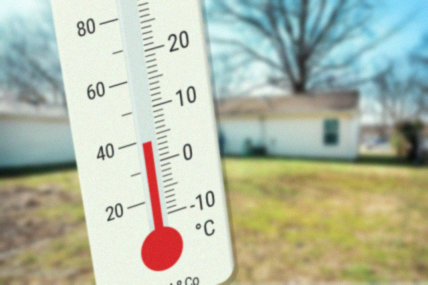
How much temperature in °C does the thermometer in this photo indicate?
4 °C
